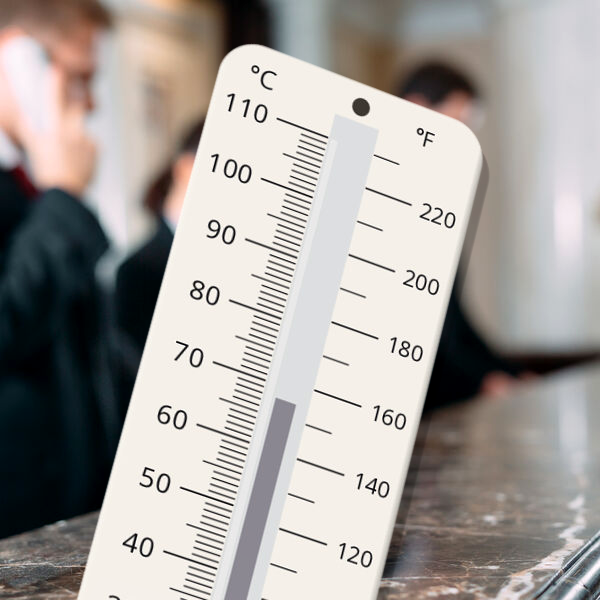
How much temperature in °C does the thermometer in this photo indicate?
68 °C
